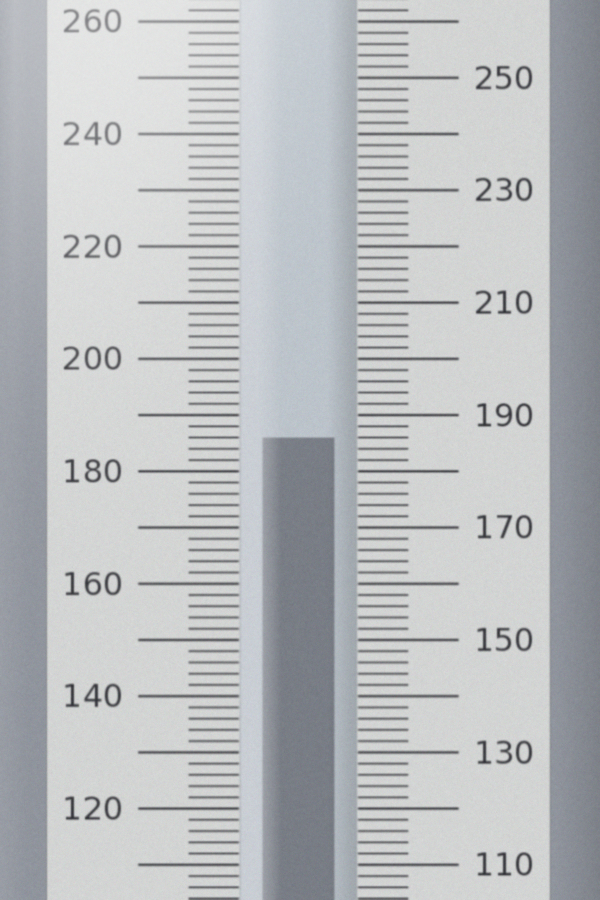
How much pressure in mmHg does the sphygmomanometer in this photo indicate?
186 mmHg
